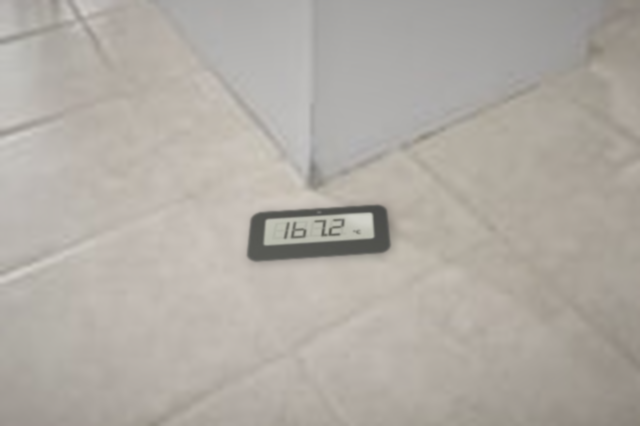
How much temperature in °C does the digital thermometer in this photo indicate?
167.2 °C
